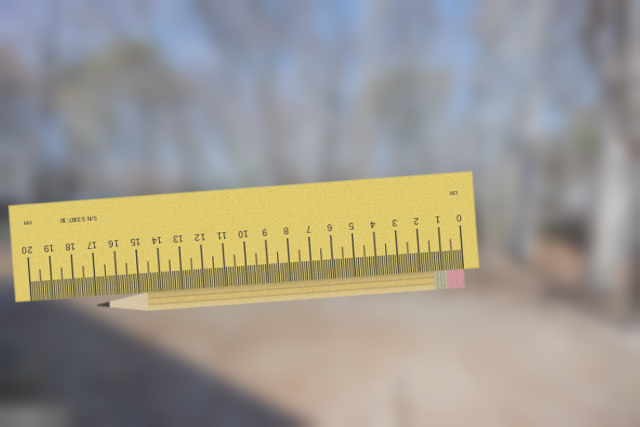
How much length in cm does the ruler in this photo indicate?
17 cm
